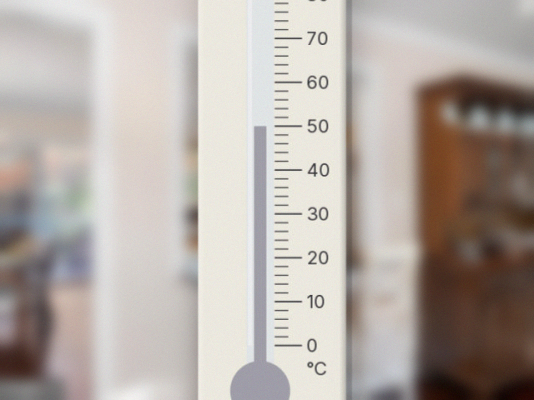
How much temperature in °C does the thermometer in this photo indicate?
50 °C
